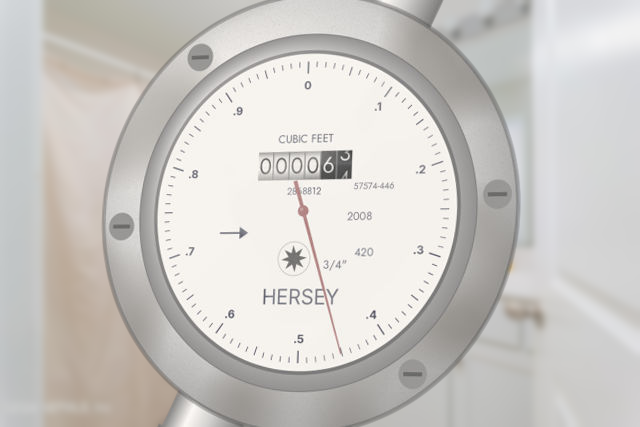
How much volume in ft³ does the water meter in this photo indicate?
63.45 ft³
